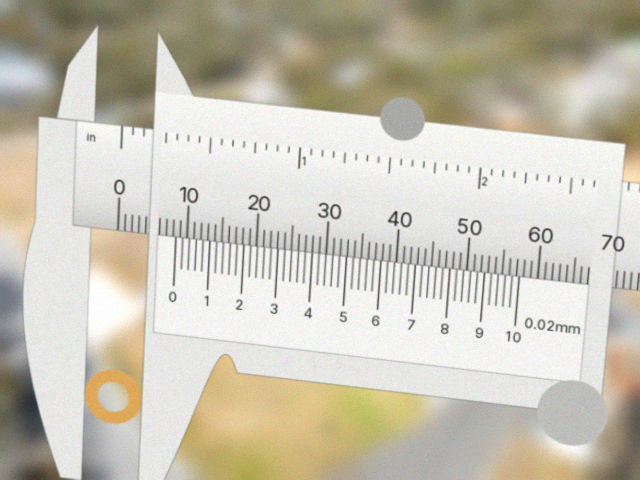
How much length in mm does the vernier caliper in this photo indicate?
8.4 mm
